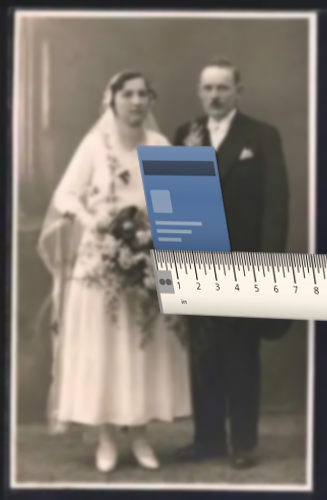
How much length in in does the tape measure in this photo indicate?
4 in
